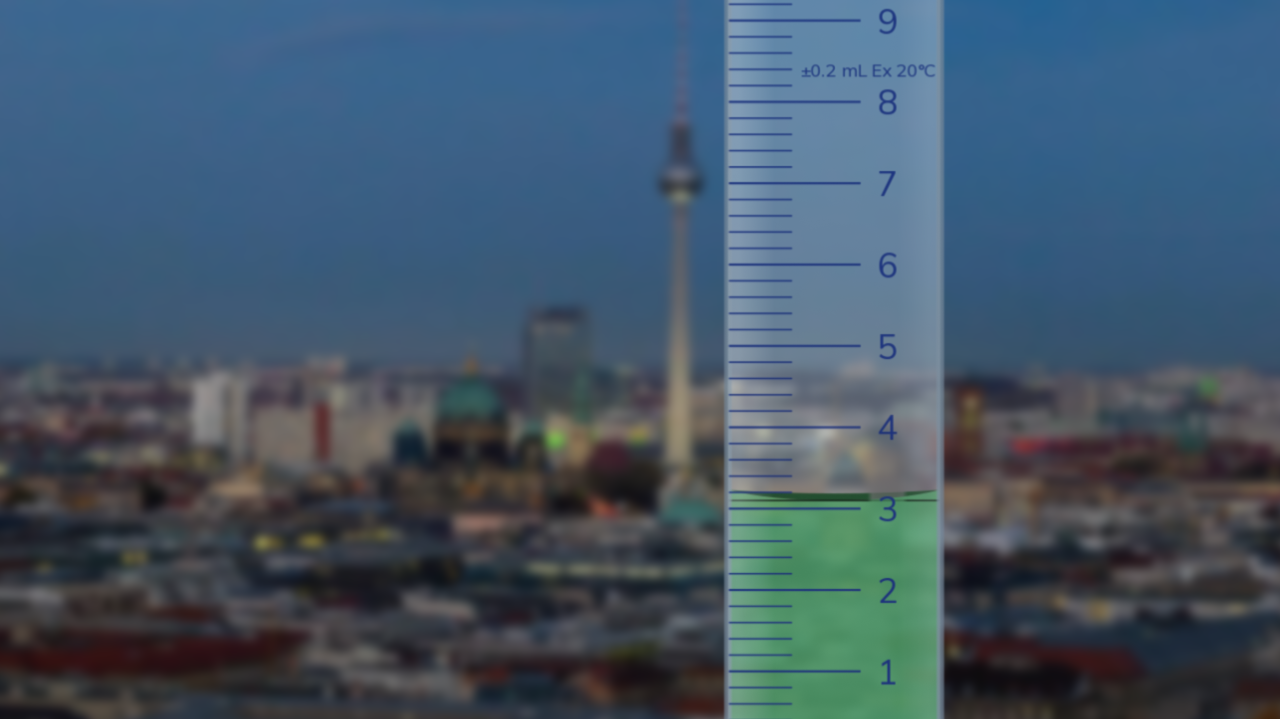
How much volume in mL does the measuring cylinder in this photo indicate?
3.1 mL
